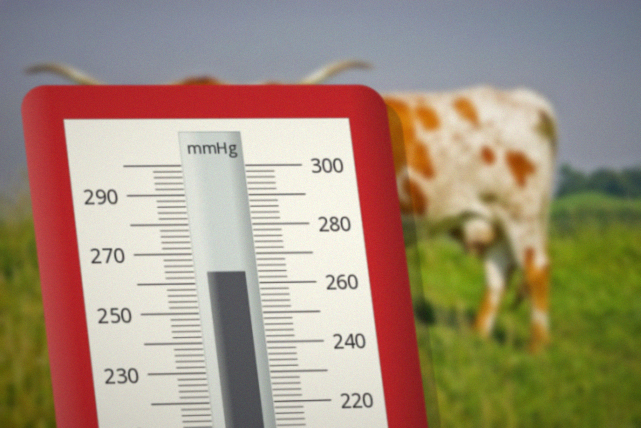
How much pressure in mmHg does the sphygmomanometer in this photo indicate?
264 mmHg
